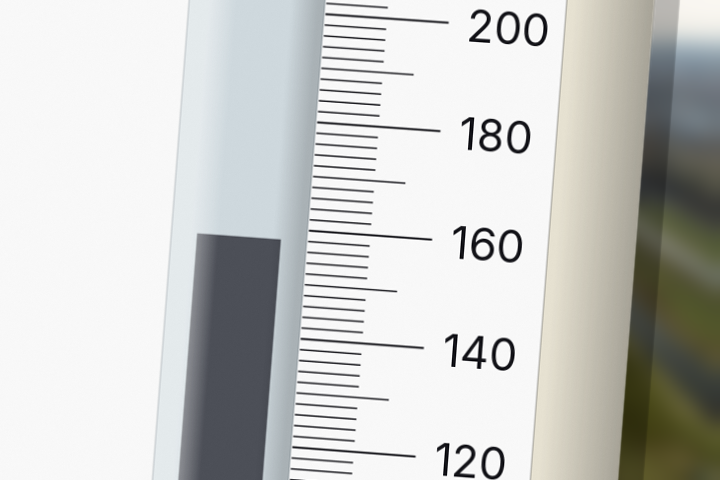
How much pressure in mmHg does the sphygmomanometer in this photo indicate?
158 mmHg
